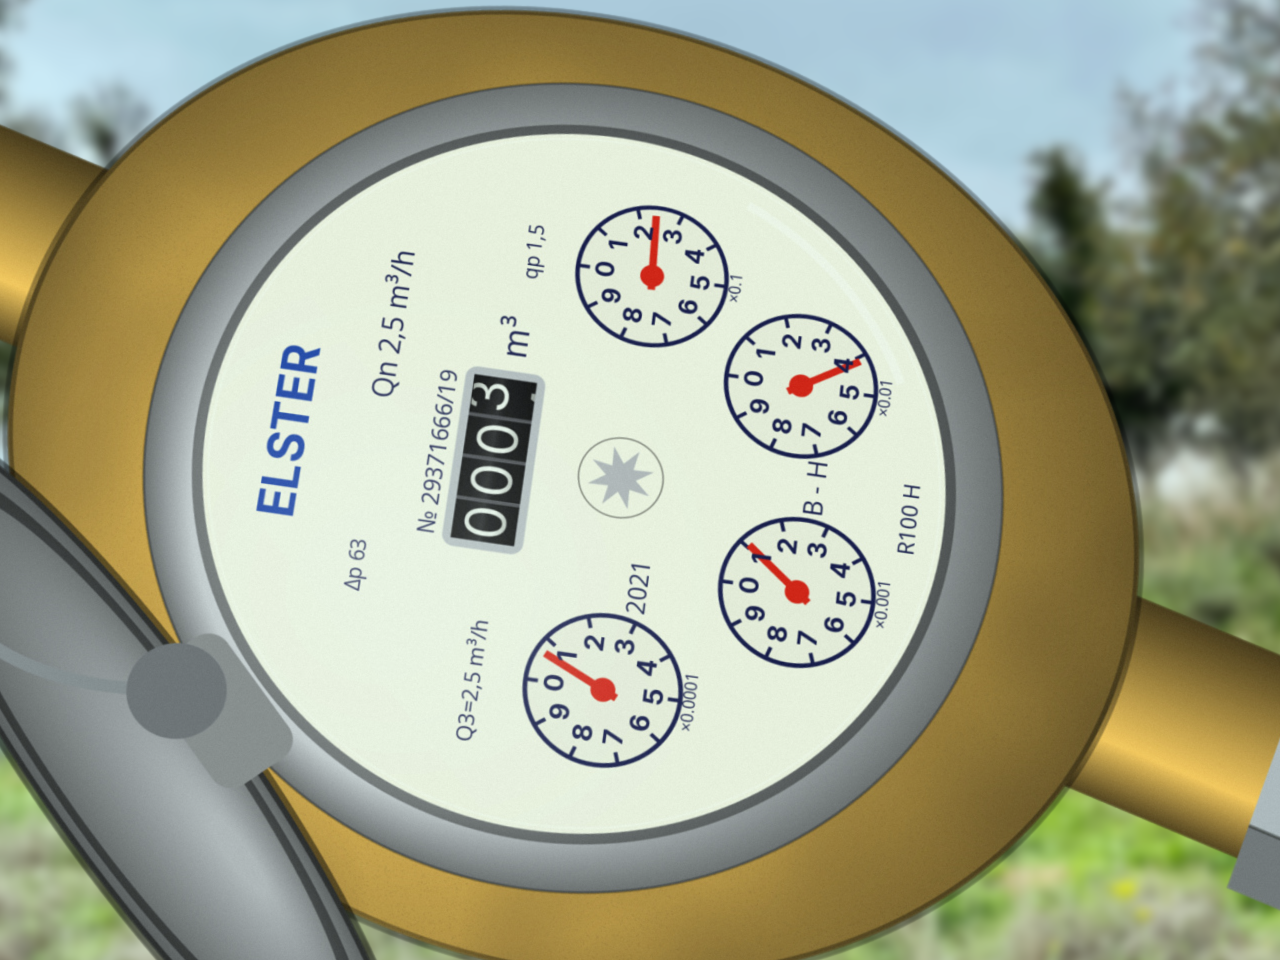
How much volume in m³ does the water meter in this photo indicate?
3.2410 m³
